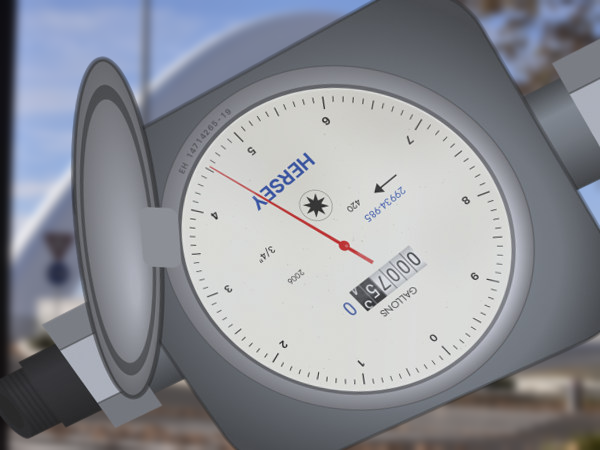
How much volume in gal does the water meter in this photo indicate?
7534.5 gal
